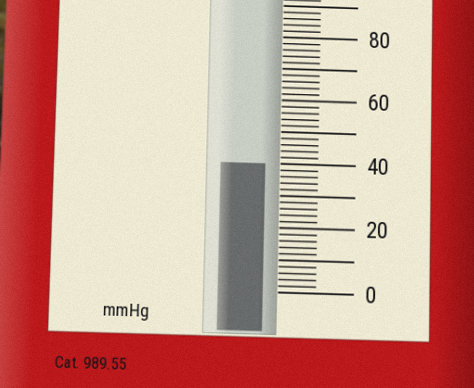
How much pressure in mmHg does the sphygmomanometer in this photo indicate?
40 mmHg
